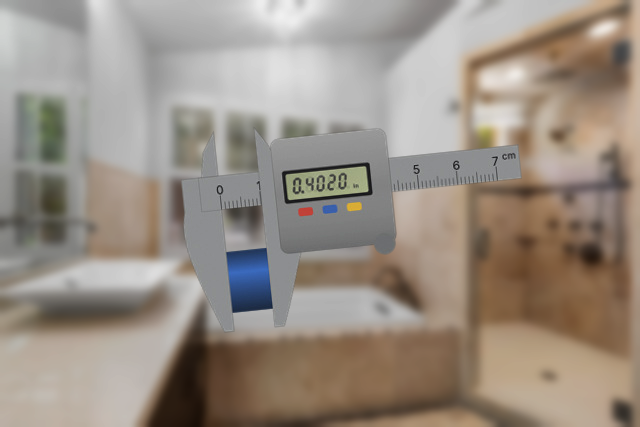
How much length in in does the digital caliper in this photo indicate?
0.4020 in
